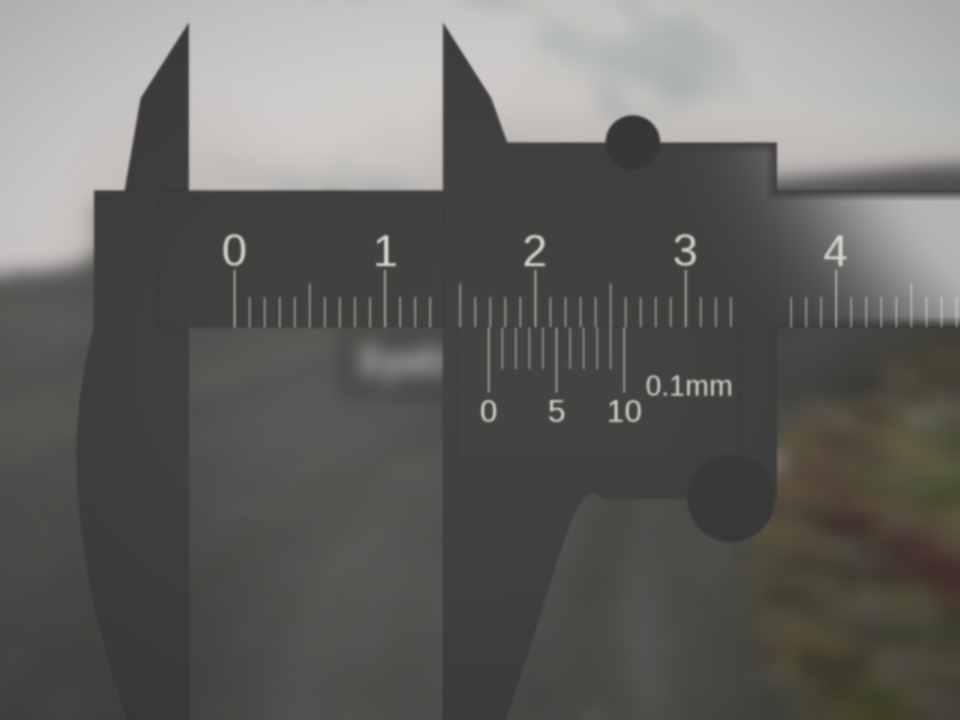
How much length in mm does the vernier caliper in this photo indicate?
16.9 mm
